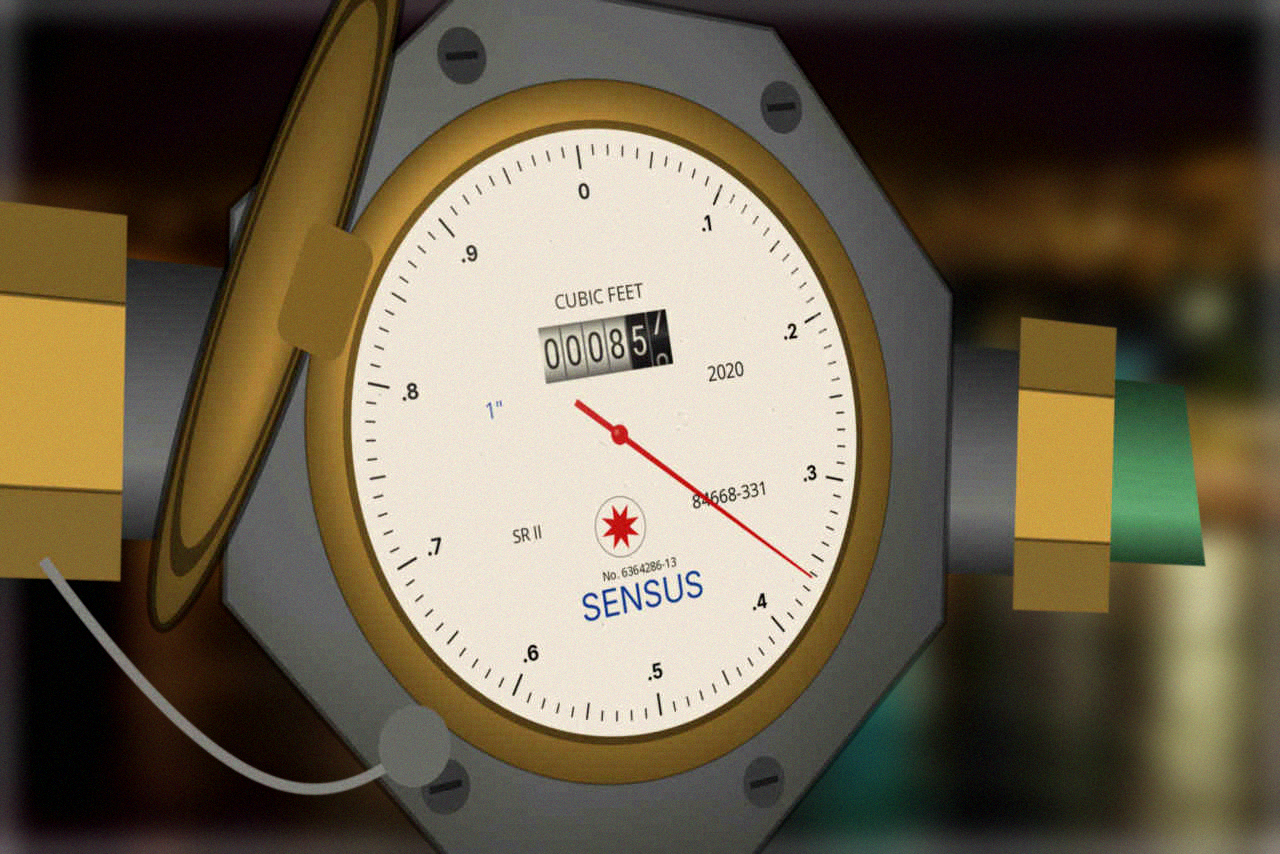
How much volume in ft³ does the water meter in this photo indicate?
857.36 ft³
